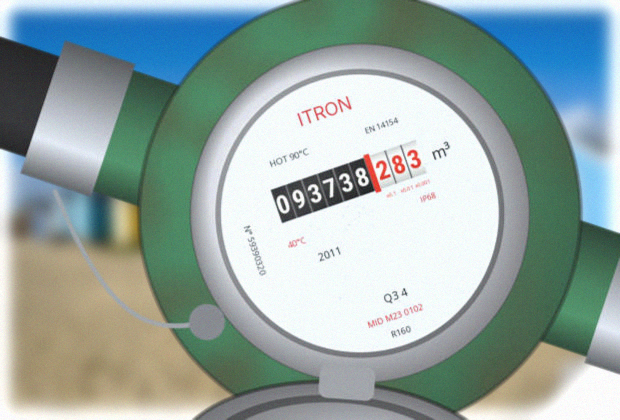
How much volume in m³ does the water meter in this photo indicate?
93738.283 m³
